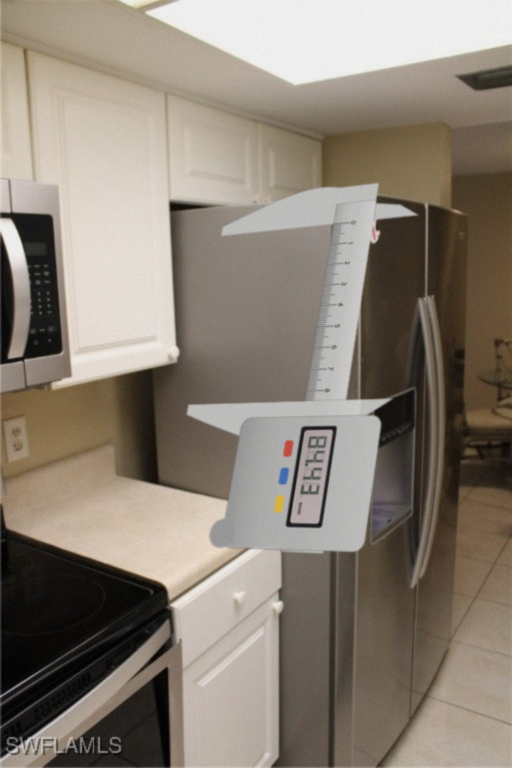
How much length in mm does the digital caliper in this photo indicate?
84.43 mm
